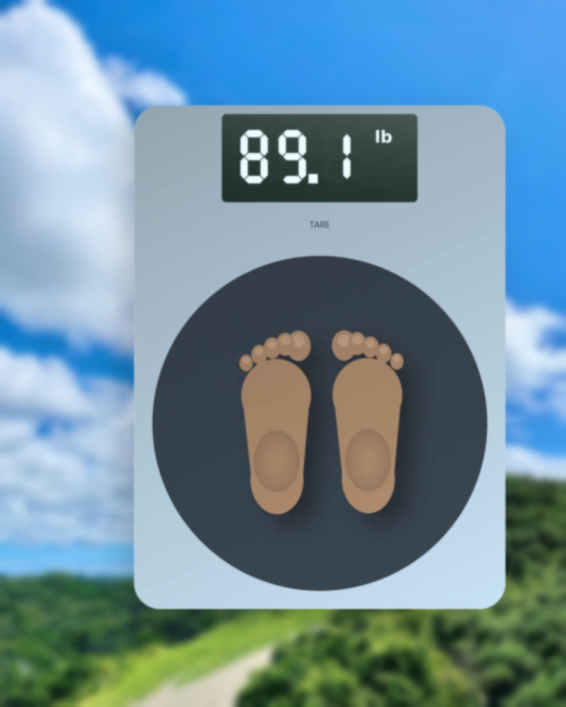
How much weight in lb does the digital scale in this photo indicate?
89.1 lb
